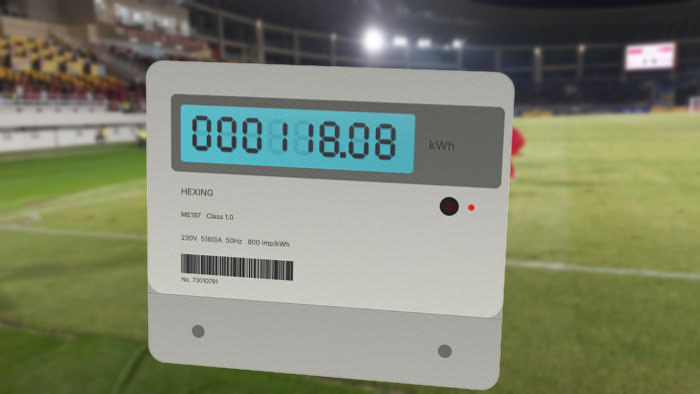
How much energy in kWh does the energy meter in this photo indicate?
118.08 kWh
